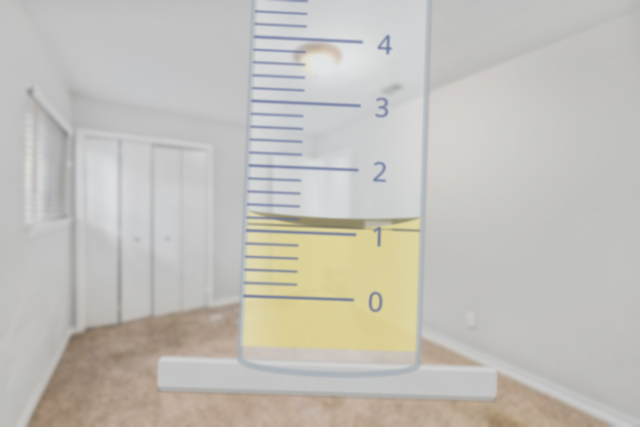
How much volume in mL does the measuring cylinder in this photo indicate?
1.1 mL
